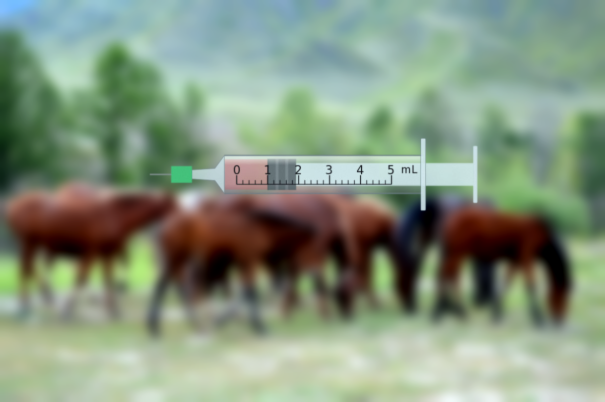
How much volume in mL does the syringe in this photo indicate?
1 mL
